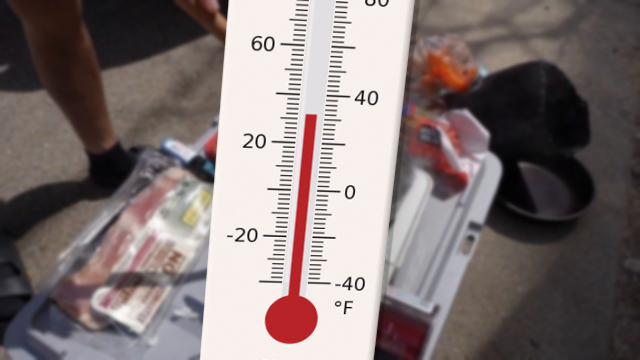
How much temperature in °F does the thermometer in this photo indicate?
32 °F
